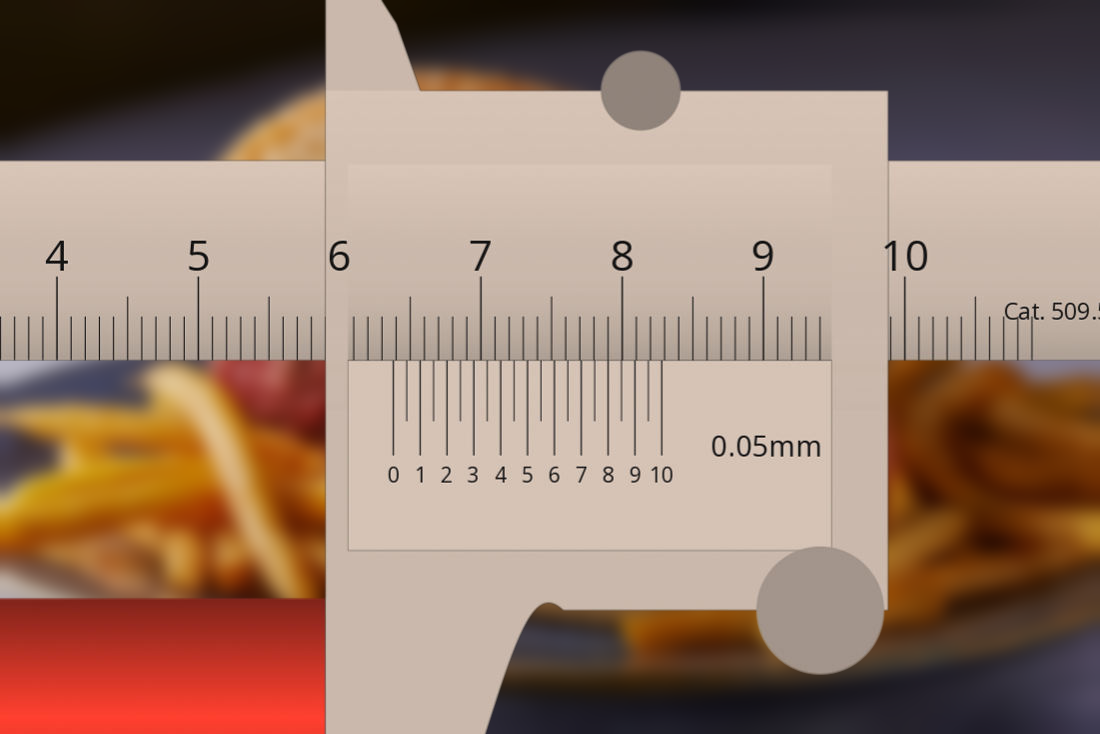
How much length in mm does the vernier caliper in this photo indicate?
63.8 mm
